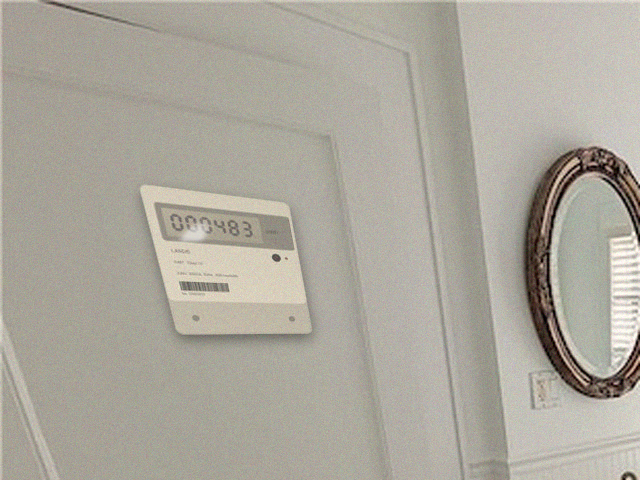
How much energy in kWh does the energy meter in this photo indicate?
483 kWh
